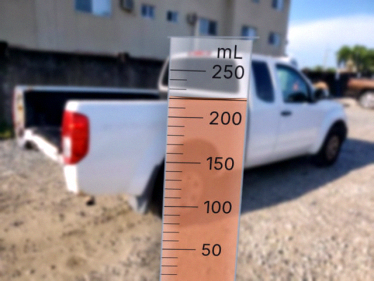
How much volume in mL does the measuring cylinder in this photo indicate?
220 mL
